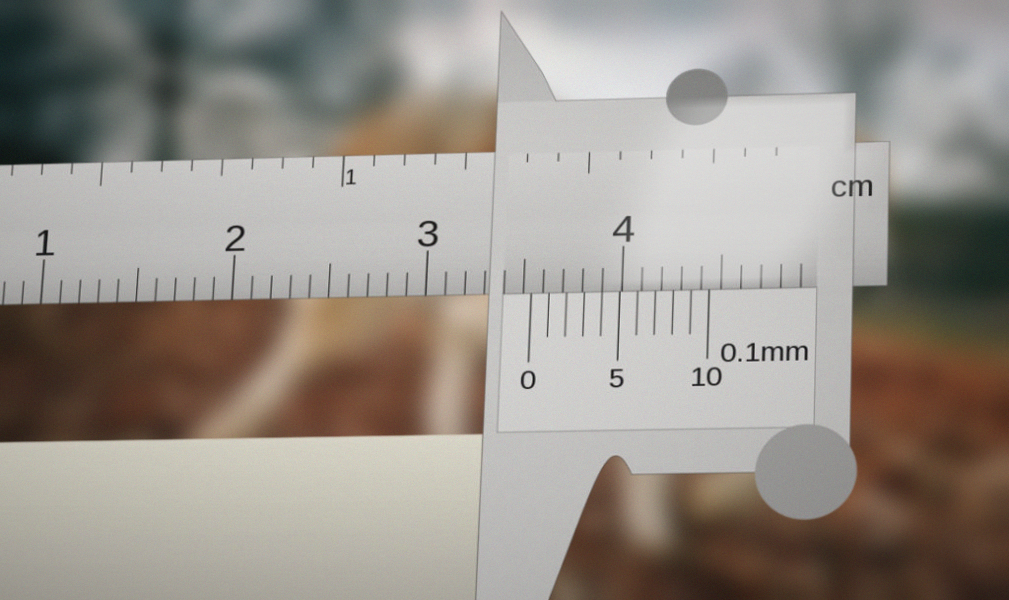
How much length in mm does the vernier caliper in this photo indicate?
35.4 mm
